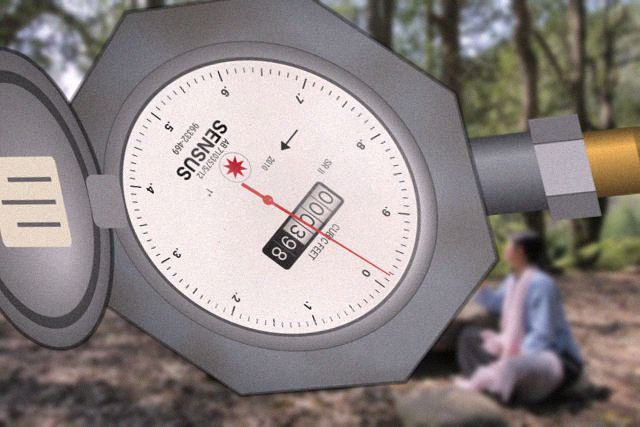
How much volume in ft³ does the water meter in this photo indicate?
397.98 ft³
